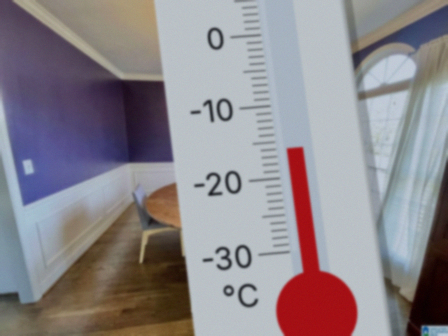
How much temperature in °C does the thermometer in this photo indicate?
-16 °C
